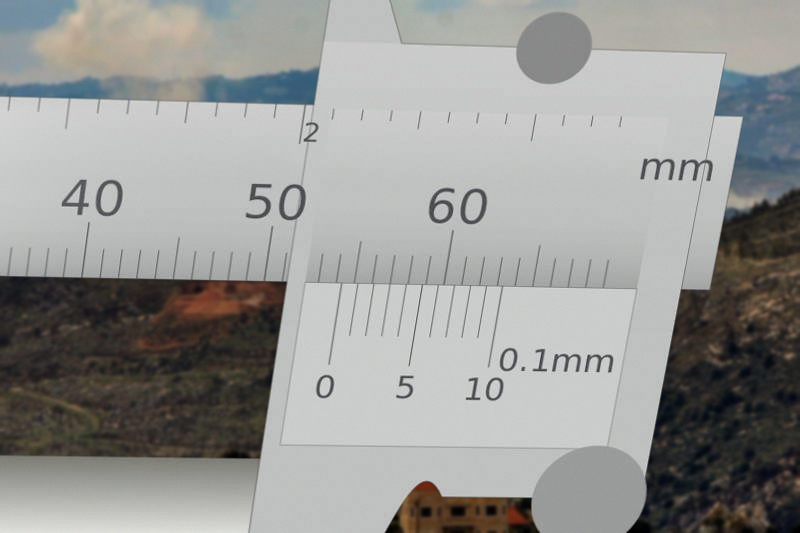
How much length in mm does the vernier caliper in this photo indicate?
54.3 mm
